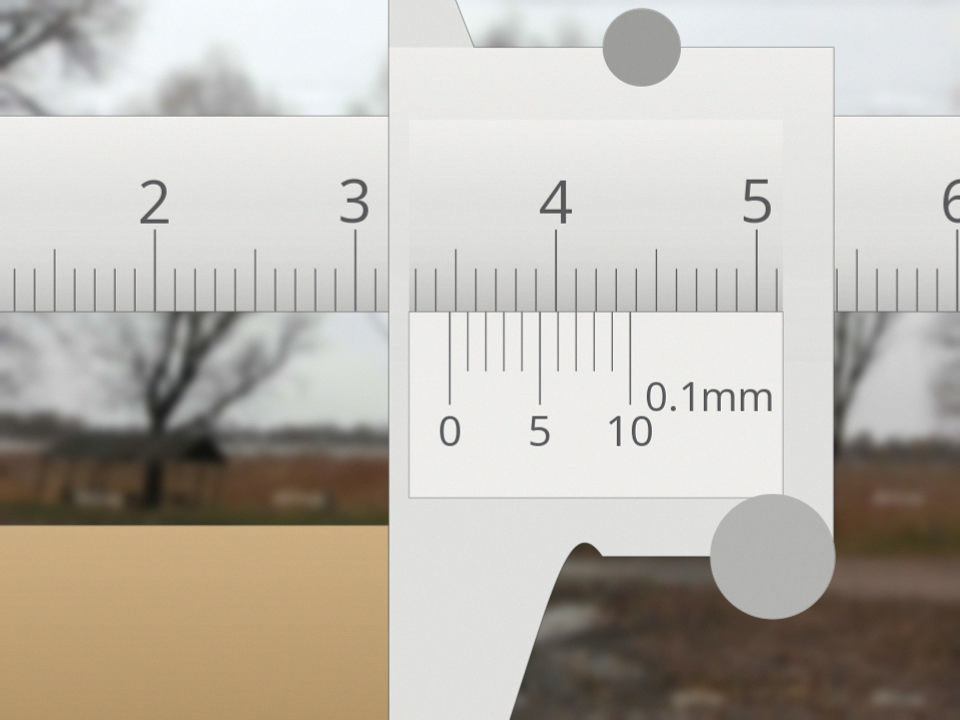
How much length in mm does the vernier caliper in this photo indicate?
34.7 mm
